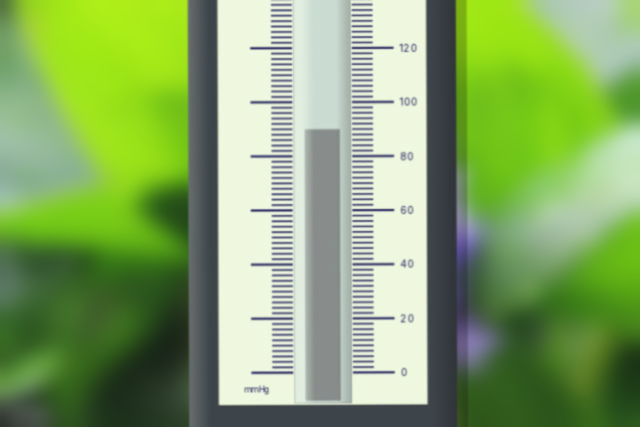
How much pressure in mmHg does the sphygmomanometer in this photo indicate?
90 mmHg
